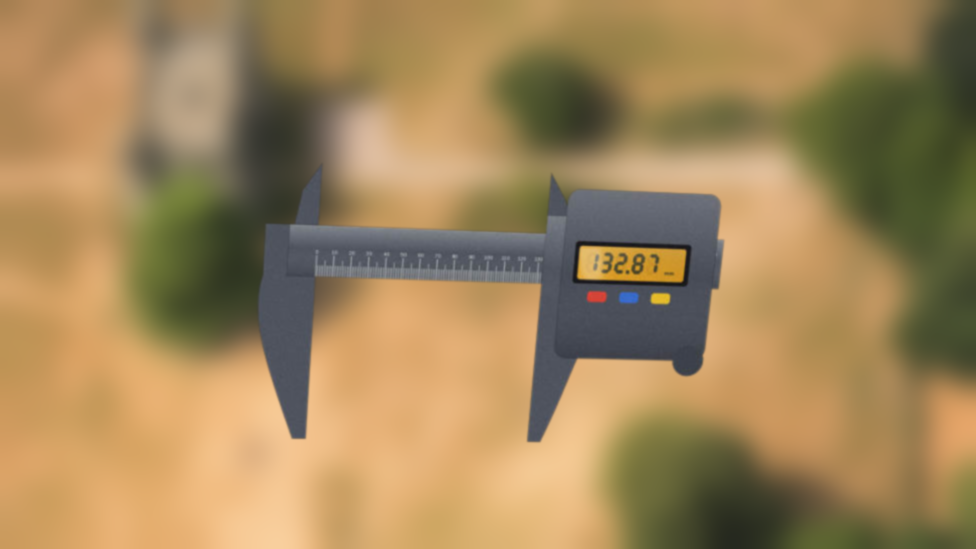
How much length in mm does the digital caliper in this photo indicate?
132.87 mm
